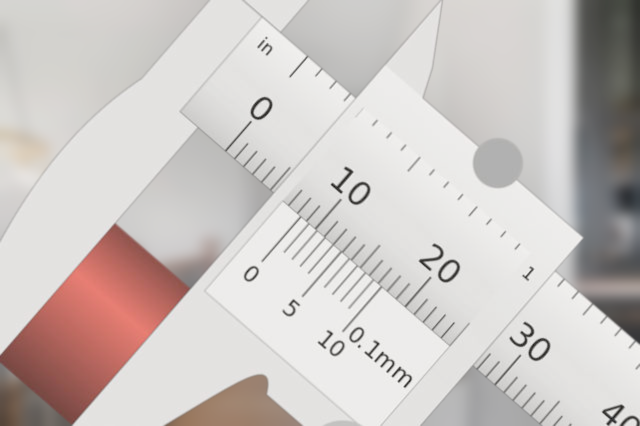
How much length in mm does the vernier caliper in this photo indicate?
8.4 mm
